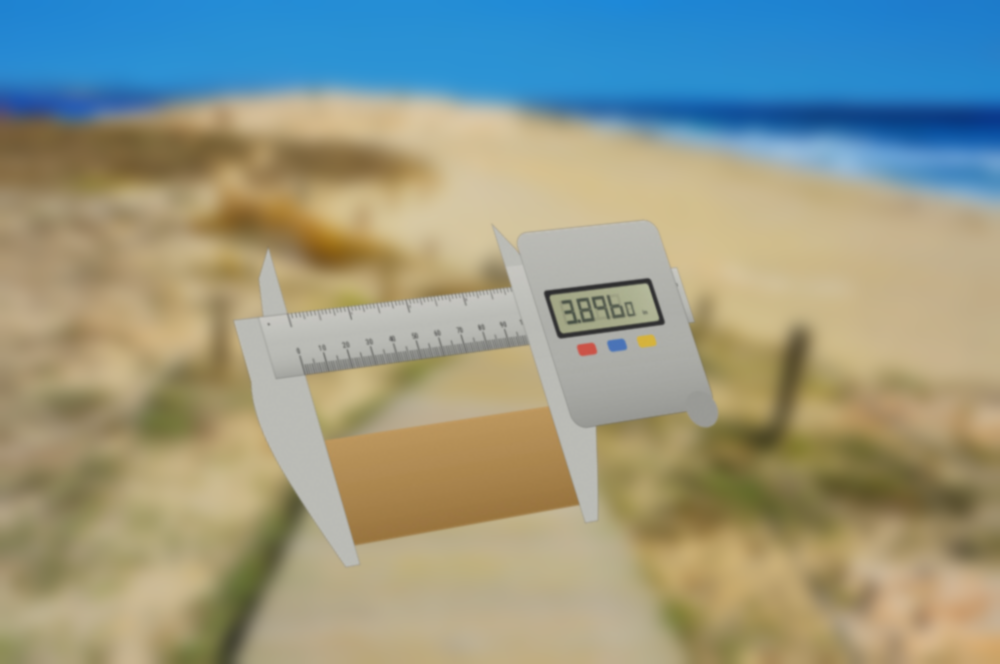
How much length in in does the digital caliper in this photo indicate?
3.8960 in
